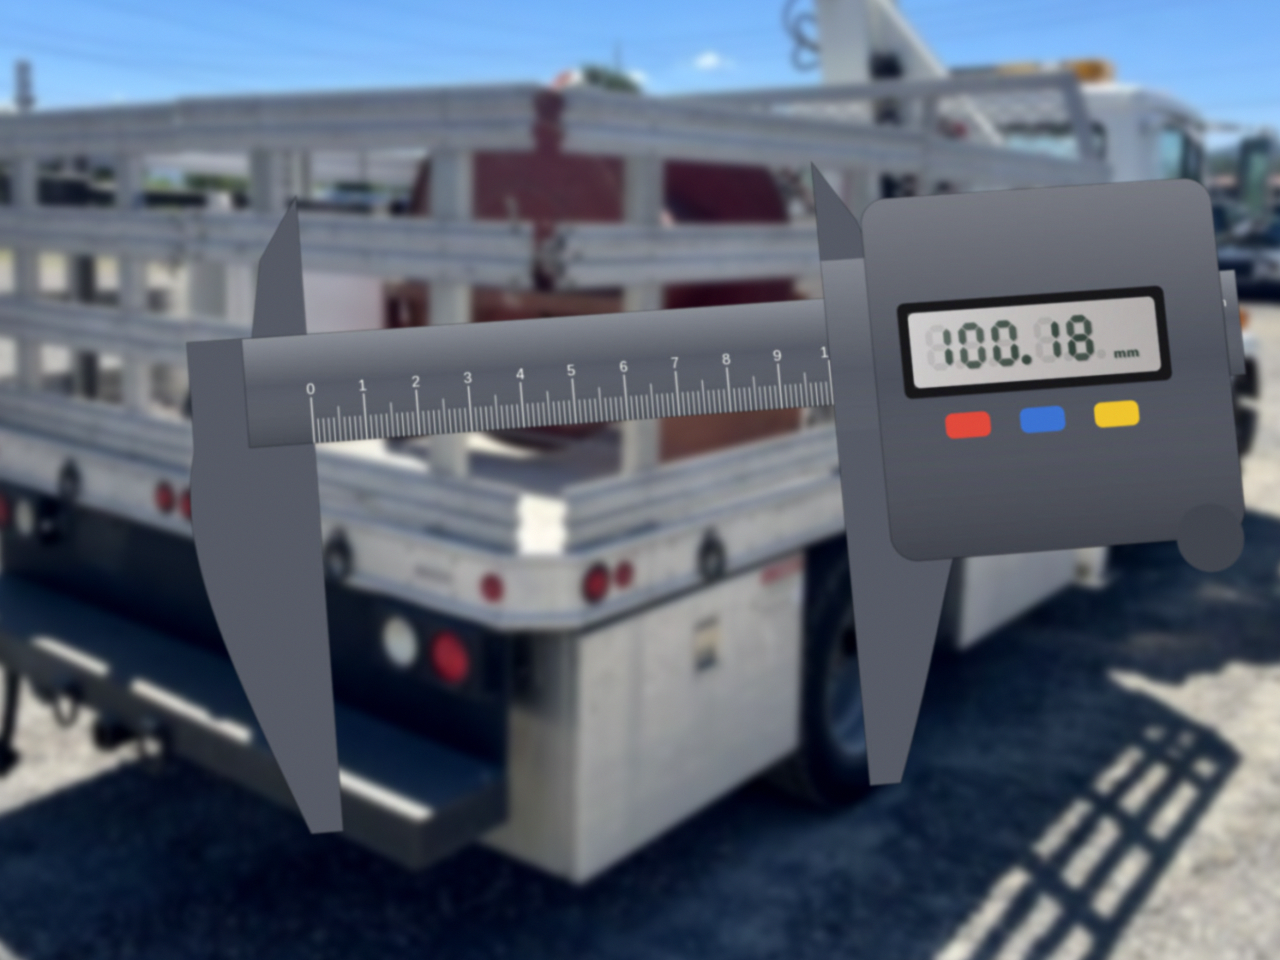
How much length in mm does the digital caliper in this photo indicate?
100.18 mm
